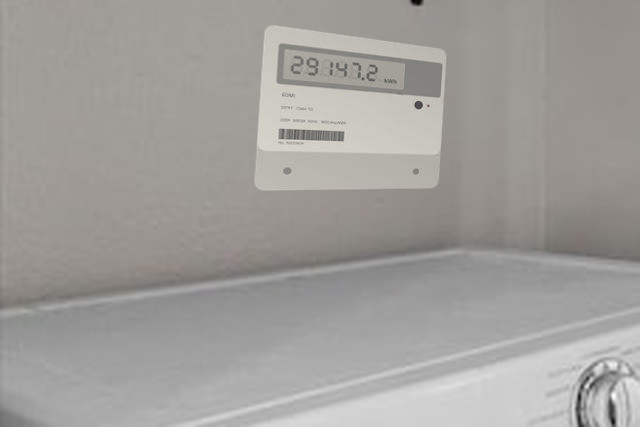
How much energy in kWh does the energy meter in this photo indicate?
29147.2 kWh
